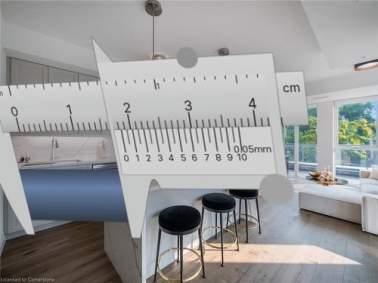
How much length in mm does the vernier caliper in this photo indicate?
18.4 mm
